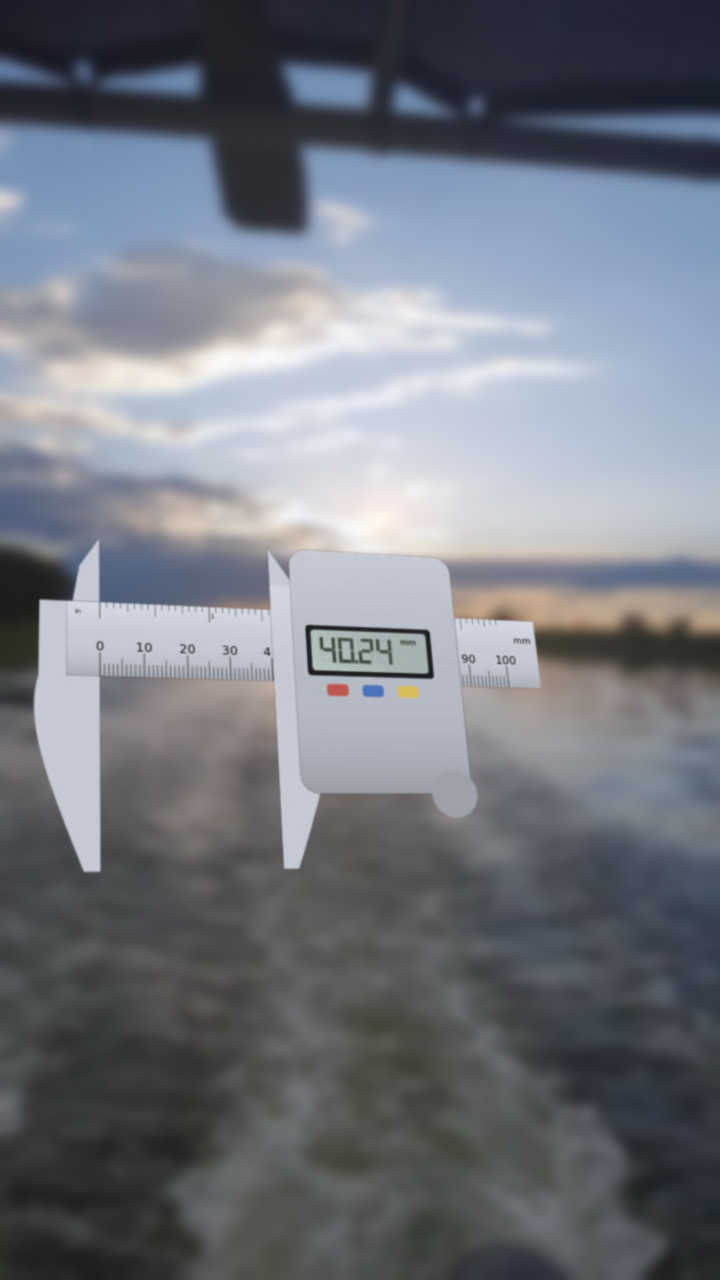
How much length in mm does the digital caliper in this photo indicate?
40.24 mm
